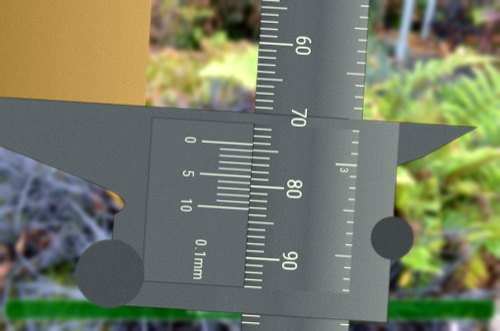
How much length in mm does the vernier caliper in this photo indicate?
74.2 mm
